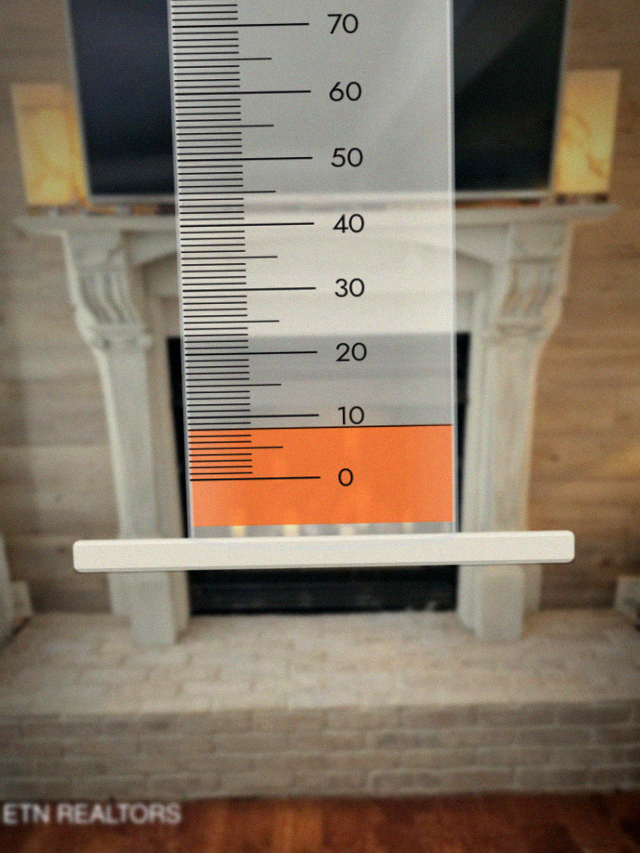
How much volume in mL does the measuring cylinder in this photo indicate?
8 mL
